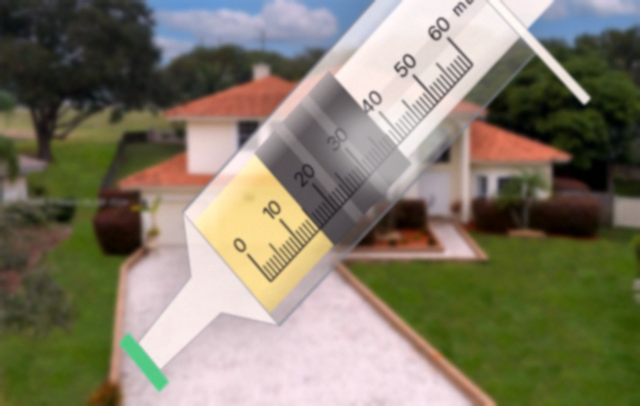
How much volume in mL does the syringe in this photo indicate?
15 mL
